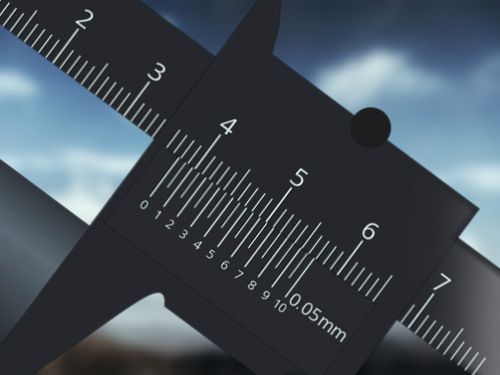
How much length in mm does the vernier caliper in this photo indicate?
37.8 mm
